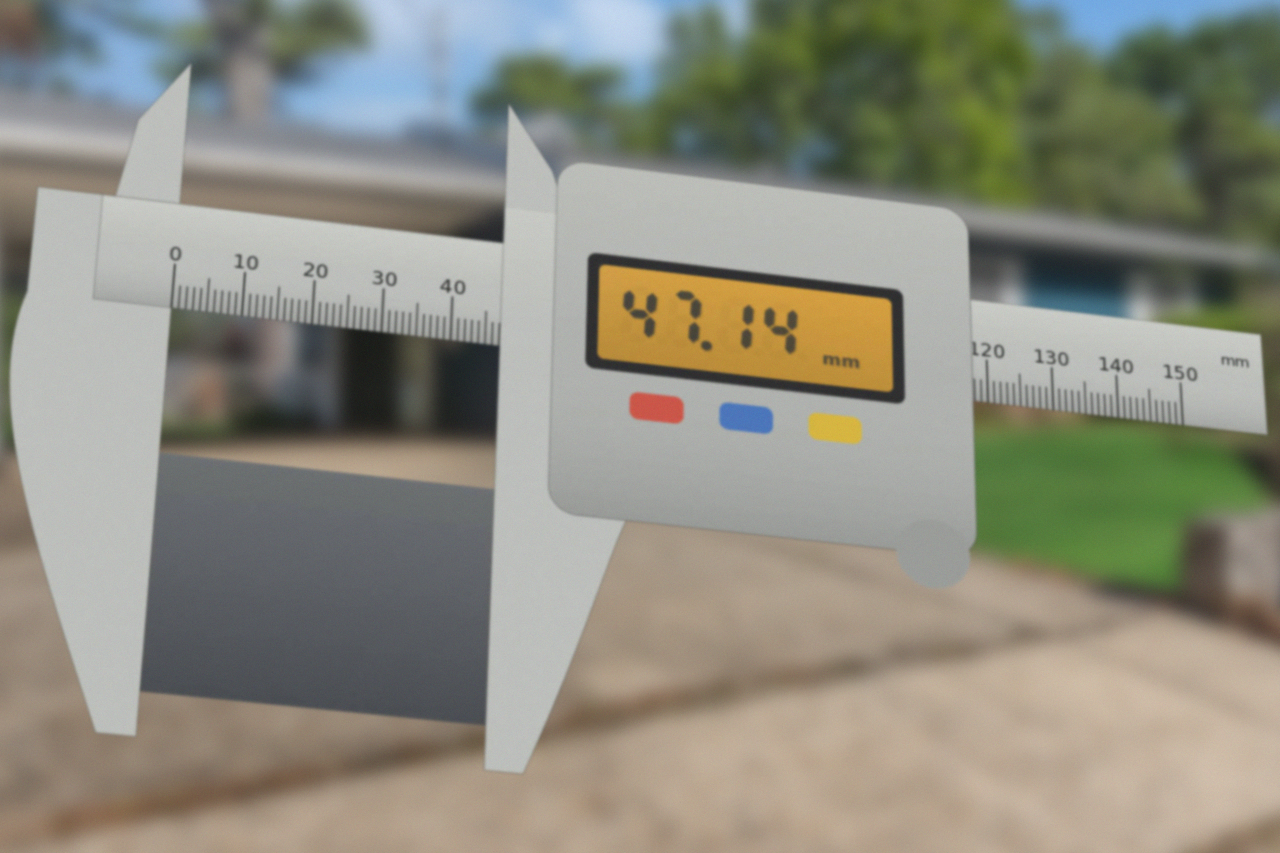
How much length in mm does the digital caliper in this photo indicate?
47.14 mm
